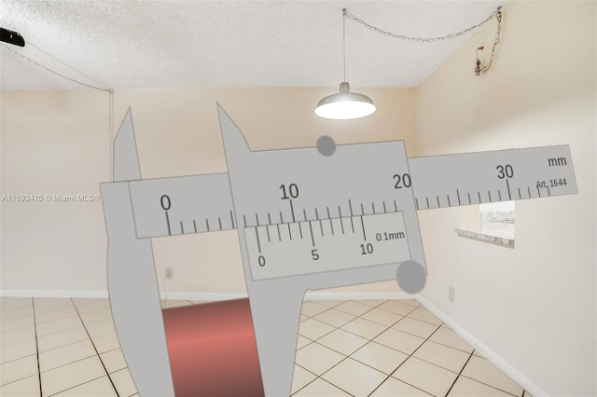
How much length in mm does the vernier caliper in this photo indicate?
6.8 mm
